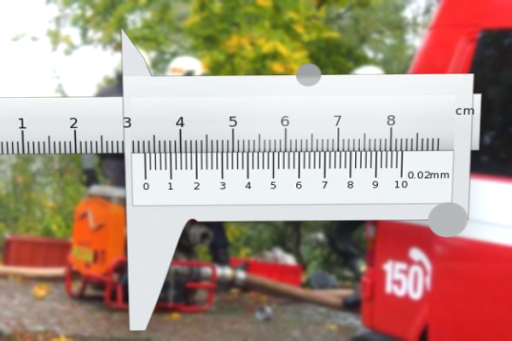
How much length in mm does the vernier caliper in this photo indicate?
33.2 mm
